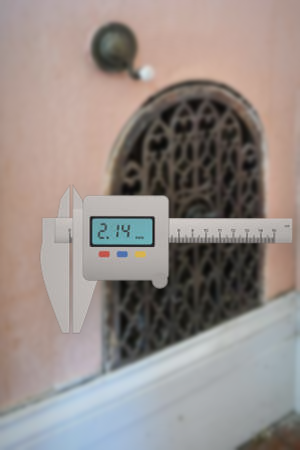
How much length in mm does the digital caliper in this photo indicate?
2.14 mm
